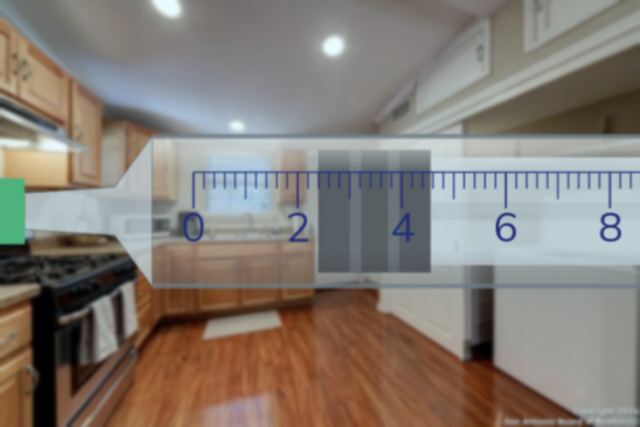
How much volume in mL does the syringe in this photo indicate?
2.4 mL
